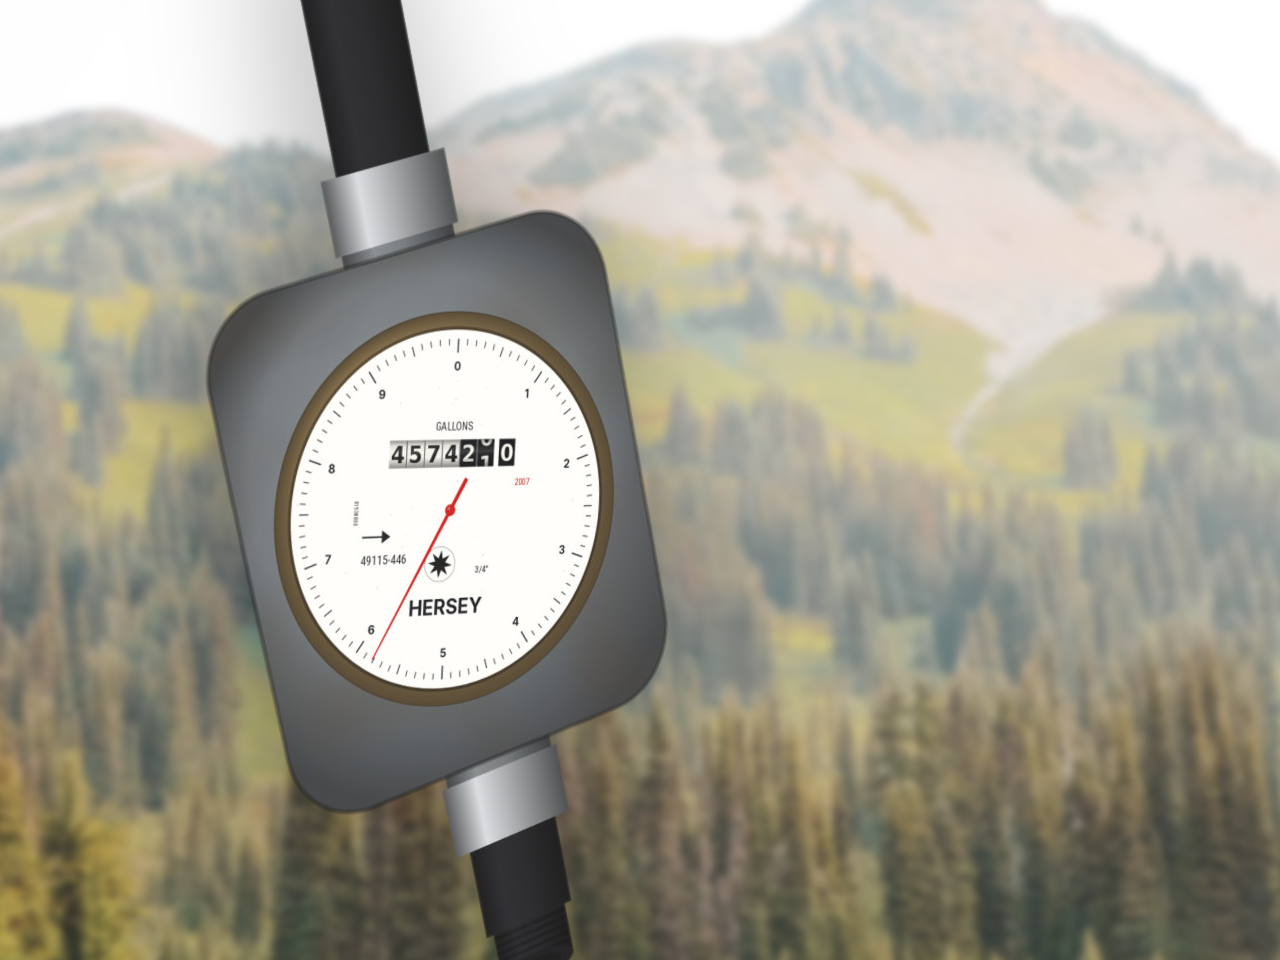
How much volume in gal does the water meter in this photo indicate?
4574205.8 gal
